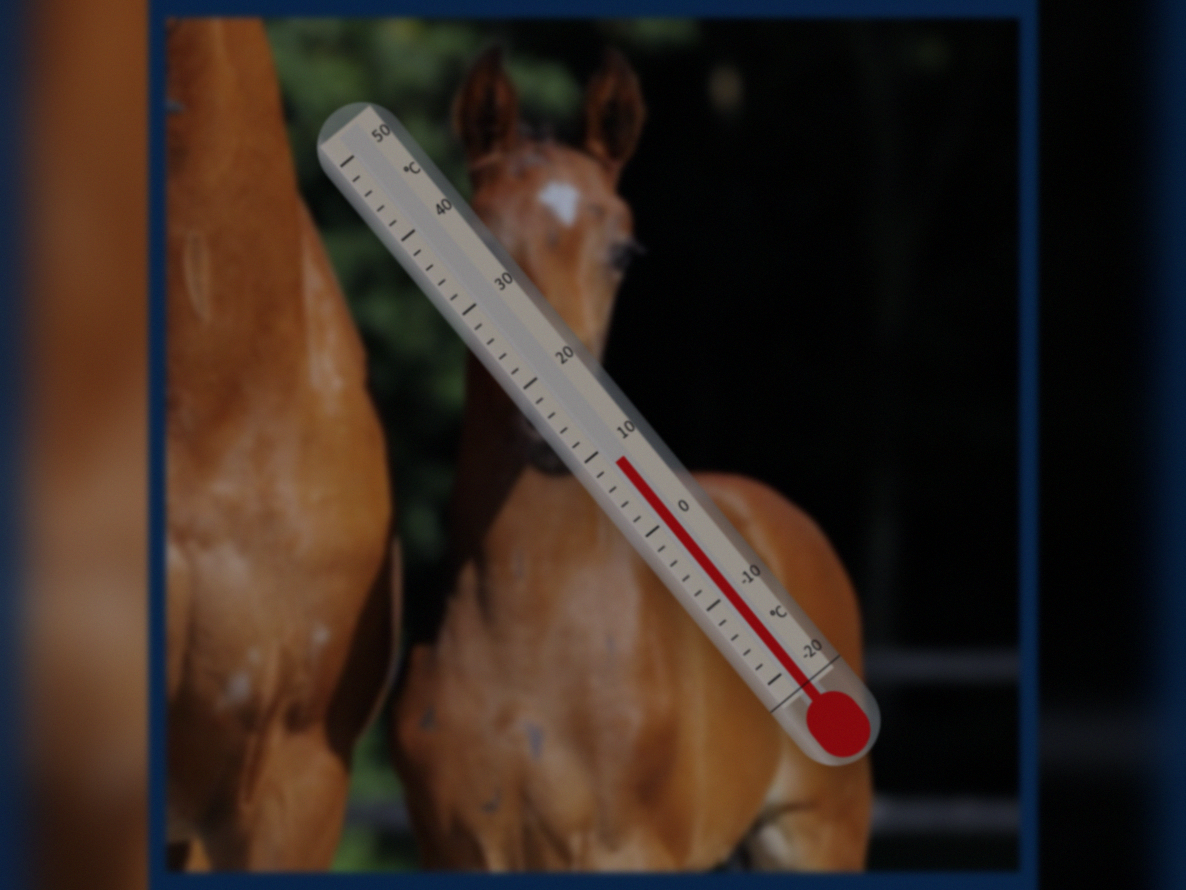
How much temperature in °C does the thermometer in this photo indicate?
8 °C
